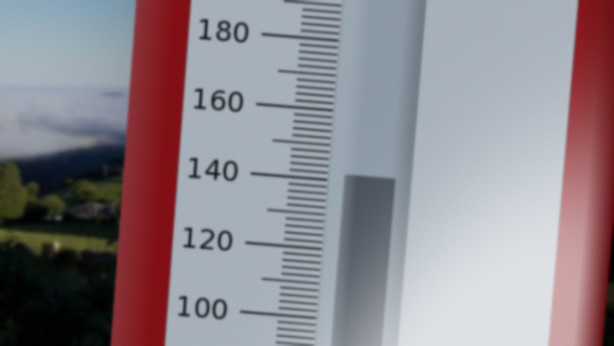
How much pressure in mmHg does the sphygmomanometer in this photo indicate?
142 mmHg
